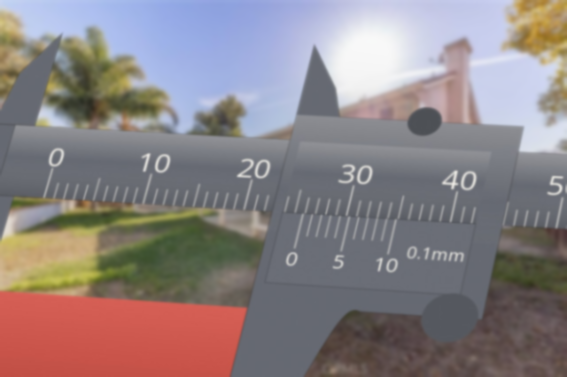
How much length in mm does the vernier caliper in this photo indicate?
25.8 mm
